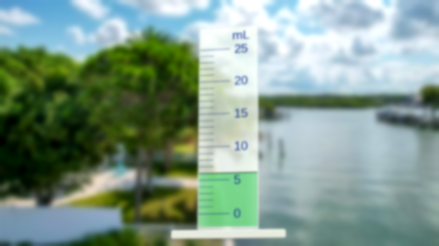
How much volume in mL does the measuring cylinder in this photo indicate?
6 mL
